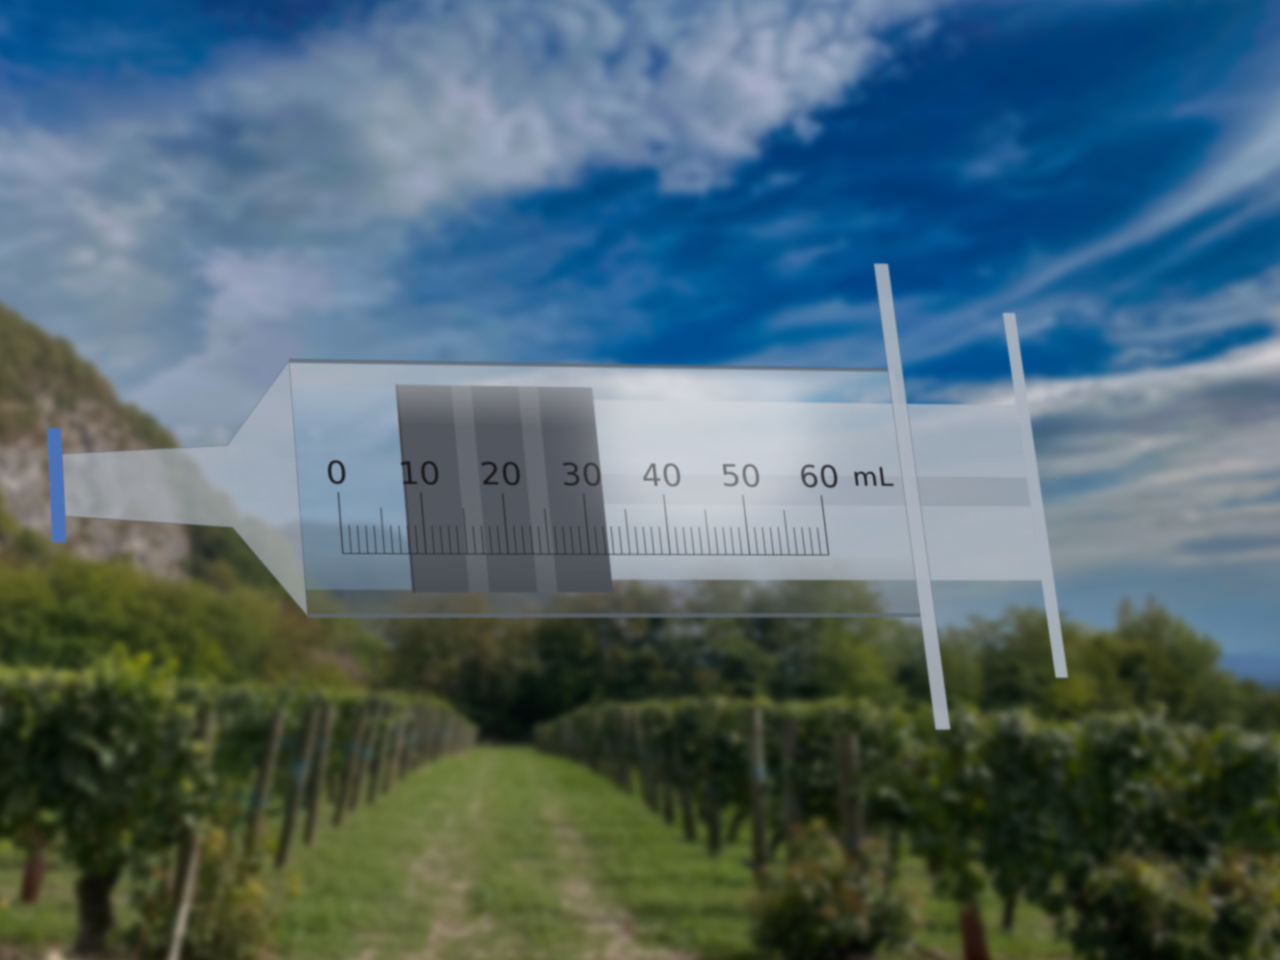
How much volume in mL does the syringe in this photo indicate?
8 mL
